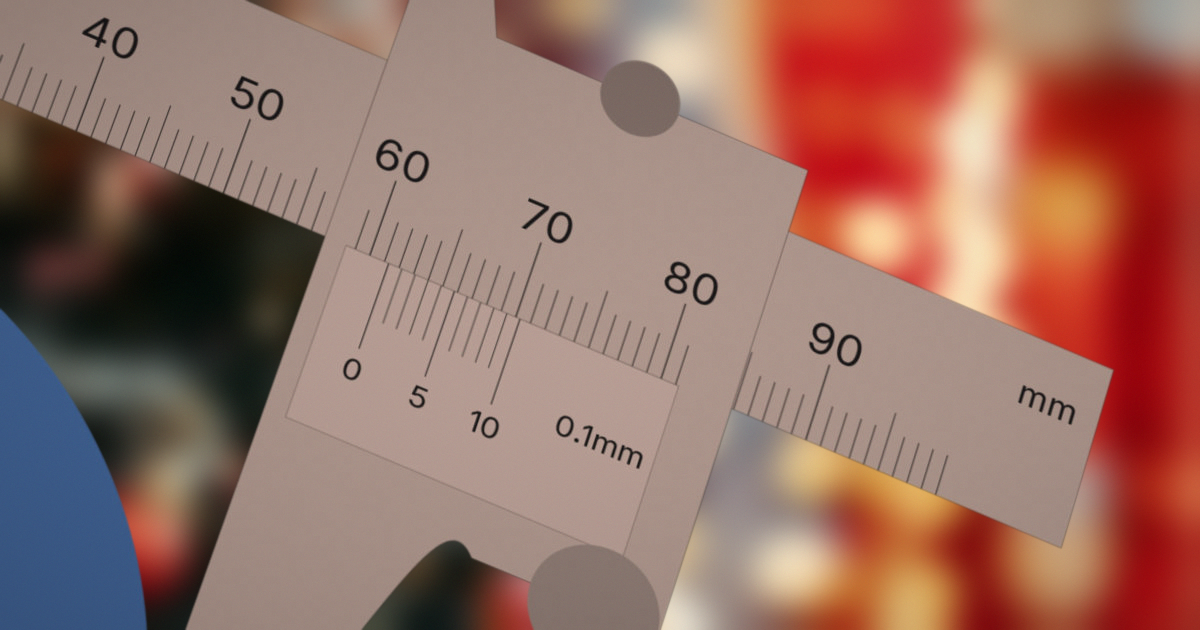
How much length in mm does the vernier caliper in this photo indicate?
61.3 mm
